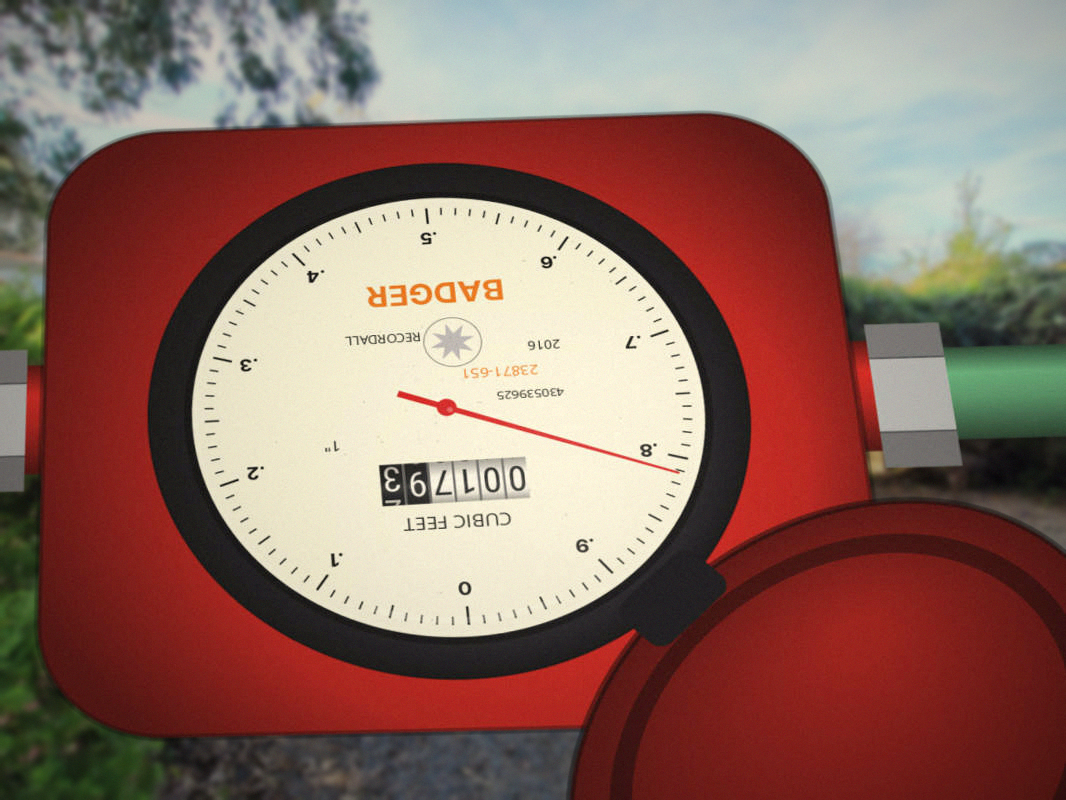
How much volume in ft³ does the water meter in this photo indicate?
1792.81 ft³
